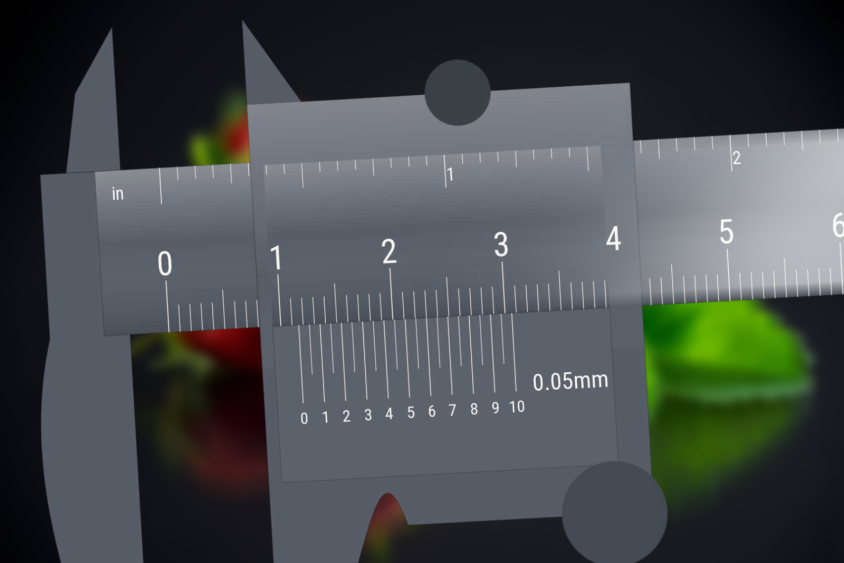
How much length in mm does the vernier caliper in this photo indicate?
11.6 mm
